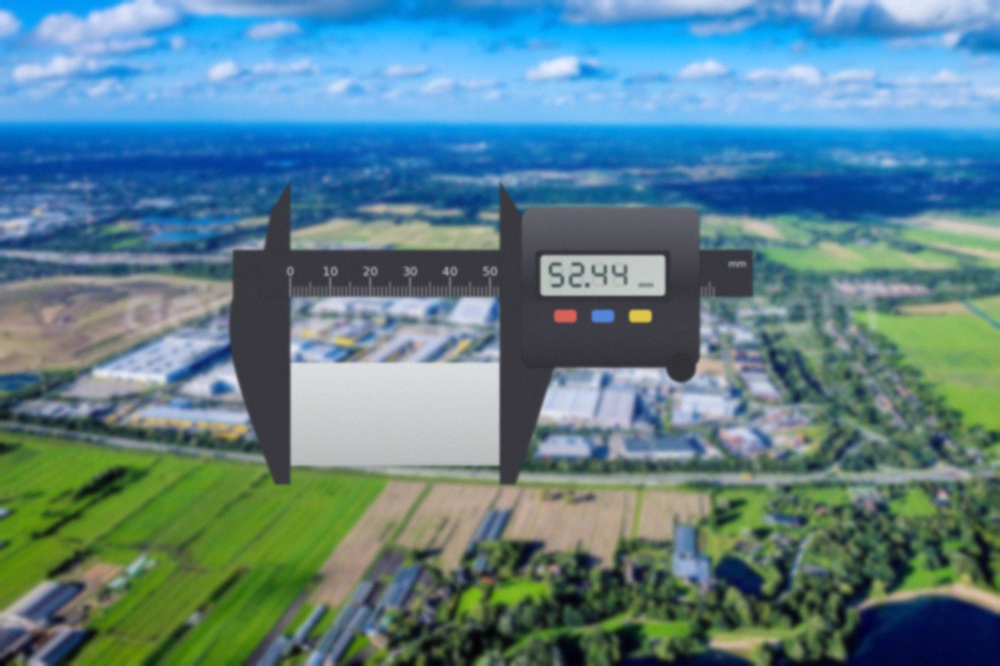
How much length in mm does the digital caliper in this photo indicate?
52.44 mm
